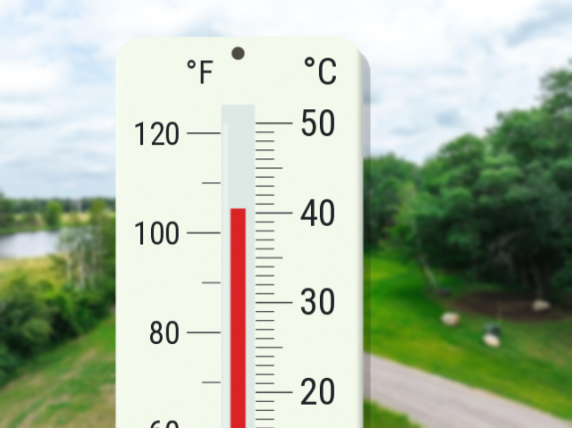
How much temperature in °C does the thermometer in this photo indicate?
40.5 °C
